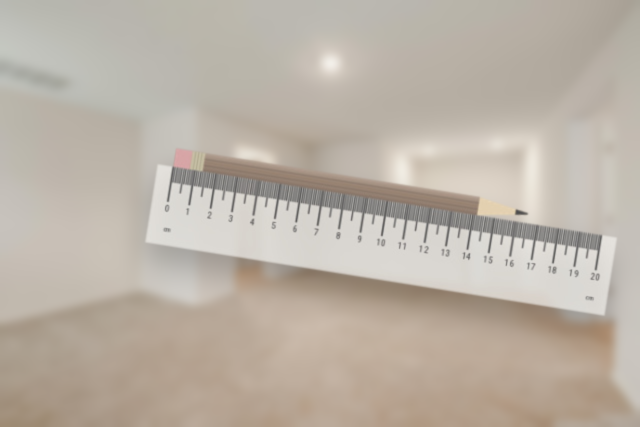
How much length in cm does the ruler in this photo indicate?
16.5 cm
